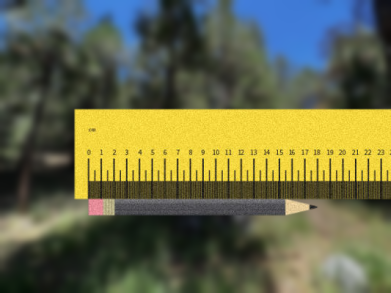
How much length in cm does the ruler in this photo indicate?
18 cm
